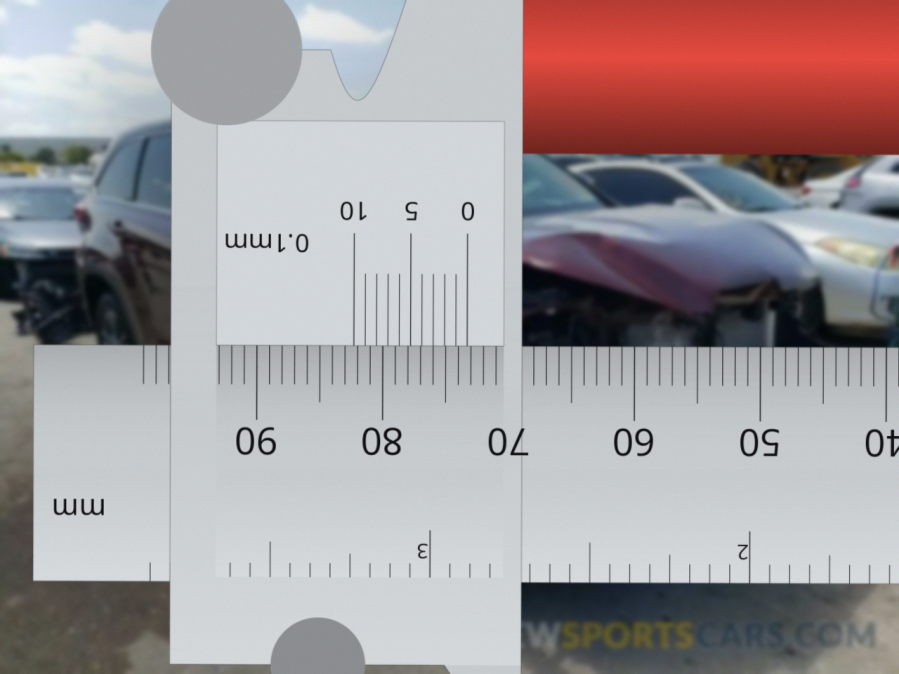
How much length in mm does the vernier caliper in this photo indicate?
73.3 mm
